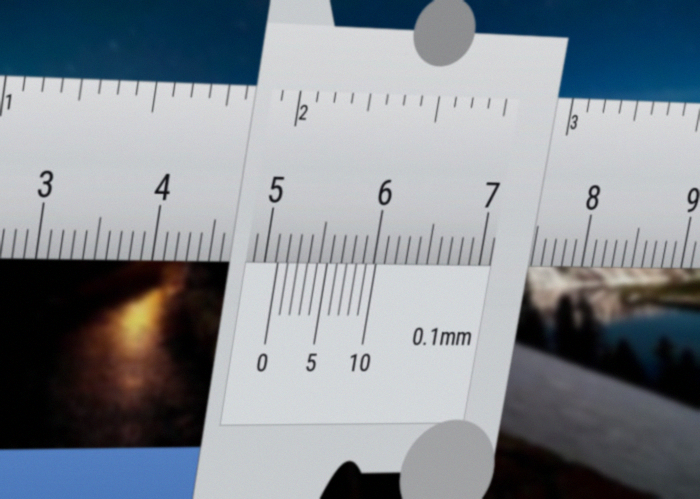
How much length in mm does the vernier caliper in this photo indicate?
51.2 mm
